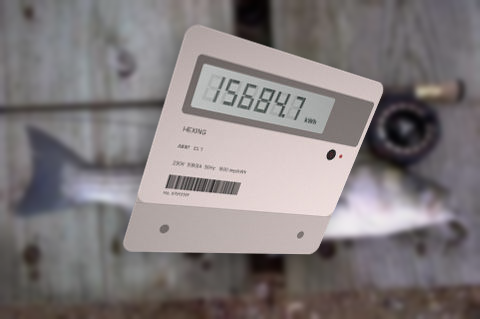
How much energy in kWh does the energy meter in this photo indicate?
15684.7 kWh
